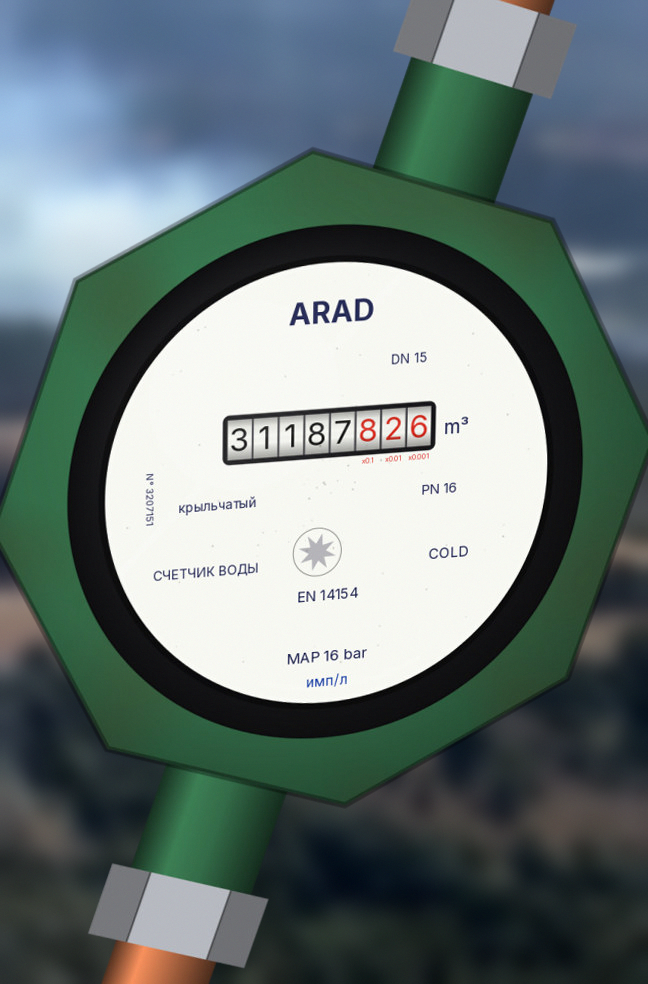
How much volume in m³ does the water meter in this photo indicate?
31187.826 m³
